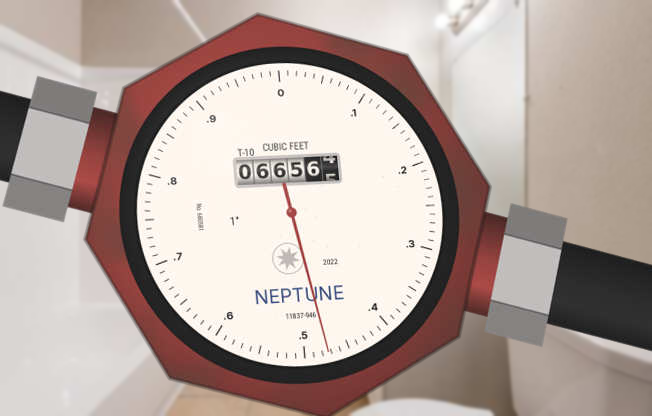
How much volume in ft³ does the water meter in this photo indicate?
66564.47 ft³
